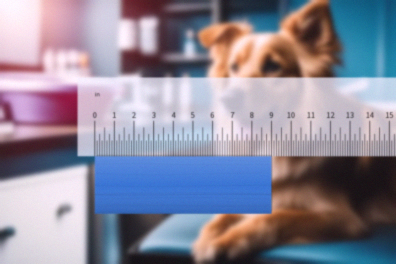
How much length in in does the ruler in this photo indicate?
9 in
